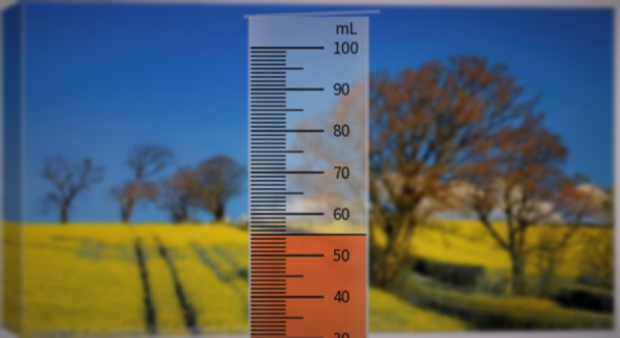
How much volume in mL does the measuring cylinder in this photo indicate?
55 mL
